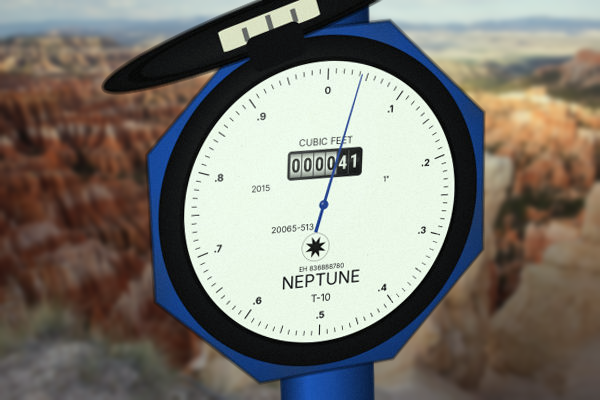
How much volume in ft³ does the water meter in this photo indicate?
41.04 ft³
